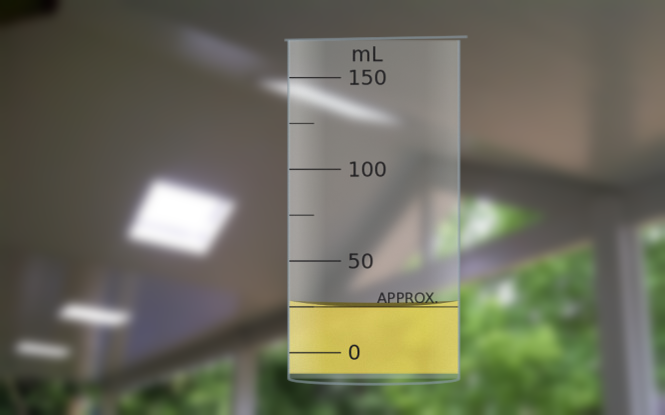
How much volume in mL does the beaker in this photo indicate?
25 mL
